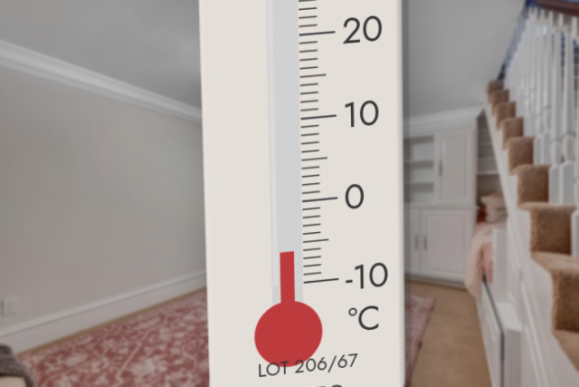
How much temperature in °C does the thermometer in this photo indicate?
-6 °C
